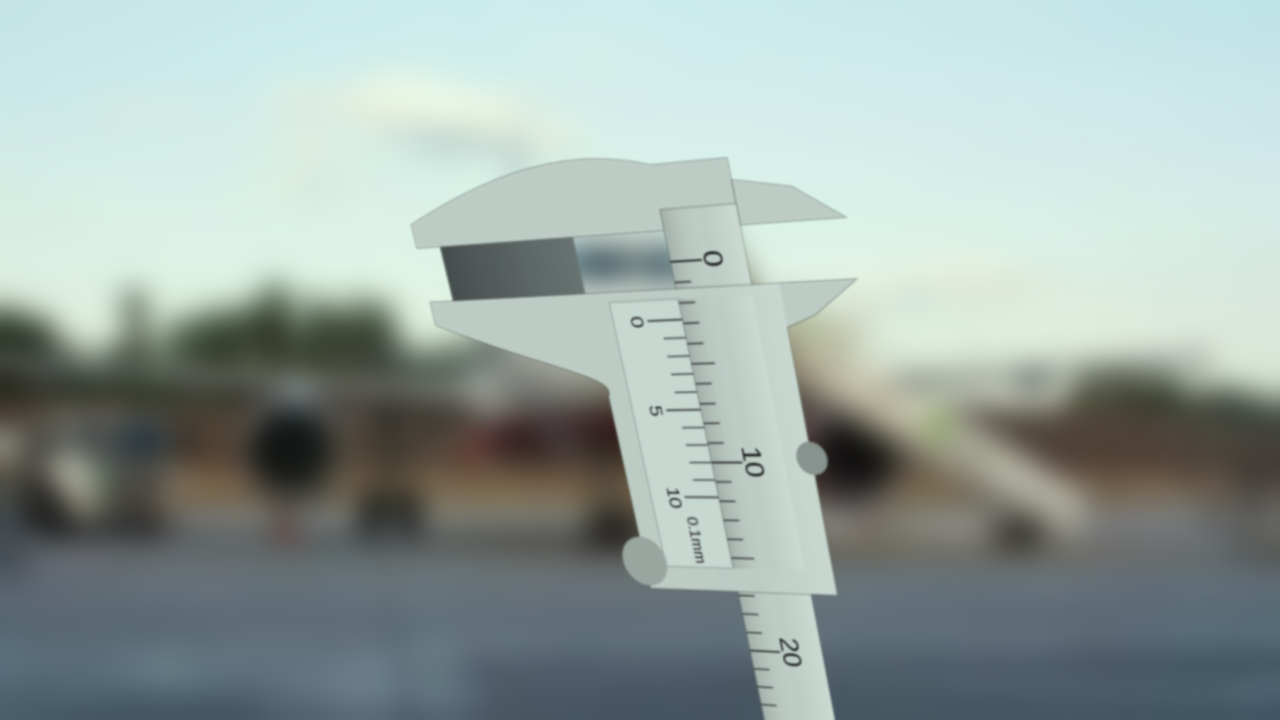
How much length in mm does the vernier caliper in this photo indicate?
2.8 mm
